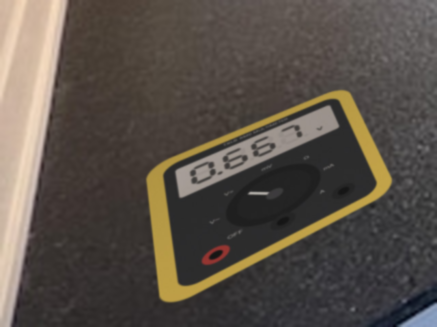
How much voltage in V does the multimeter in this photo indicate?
0.667 V
